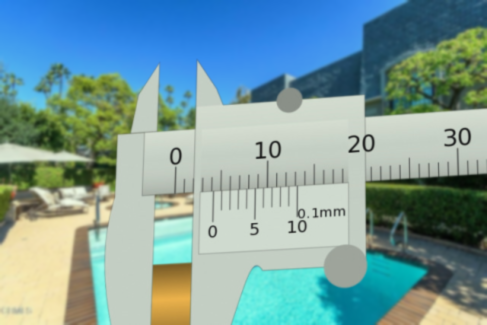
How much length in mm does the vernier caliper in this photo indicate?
4.2 mm
